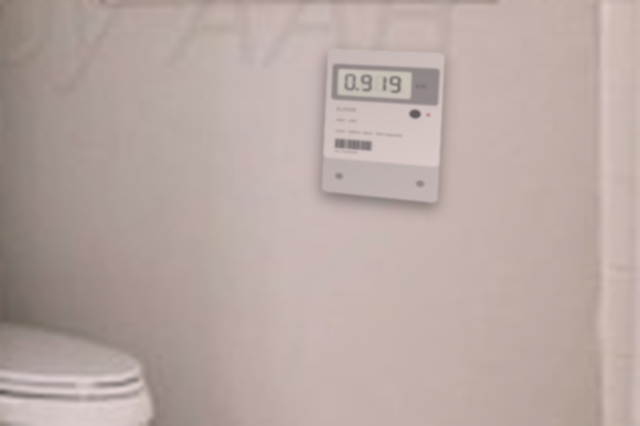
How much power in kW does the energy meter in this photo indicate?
0.919 kW
